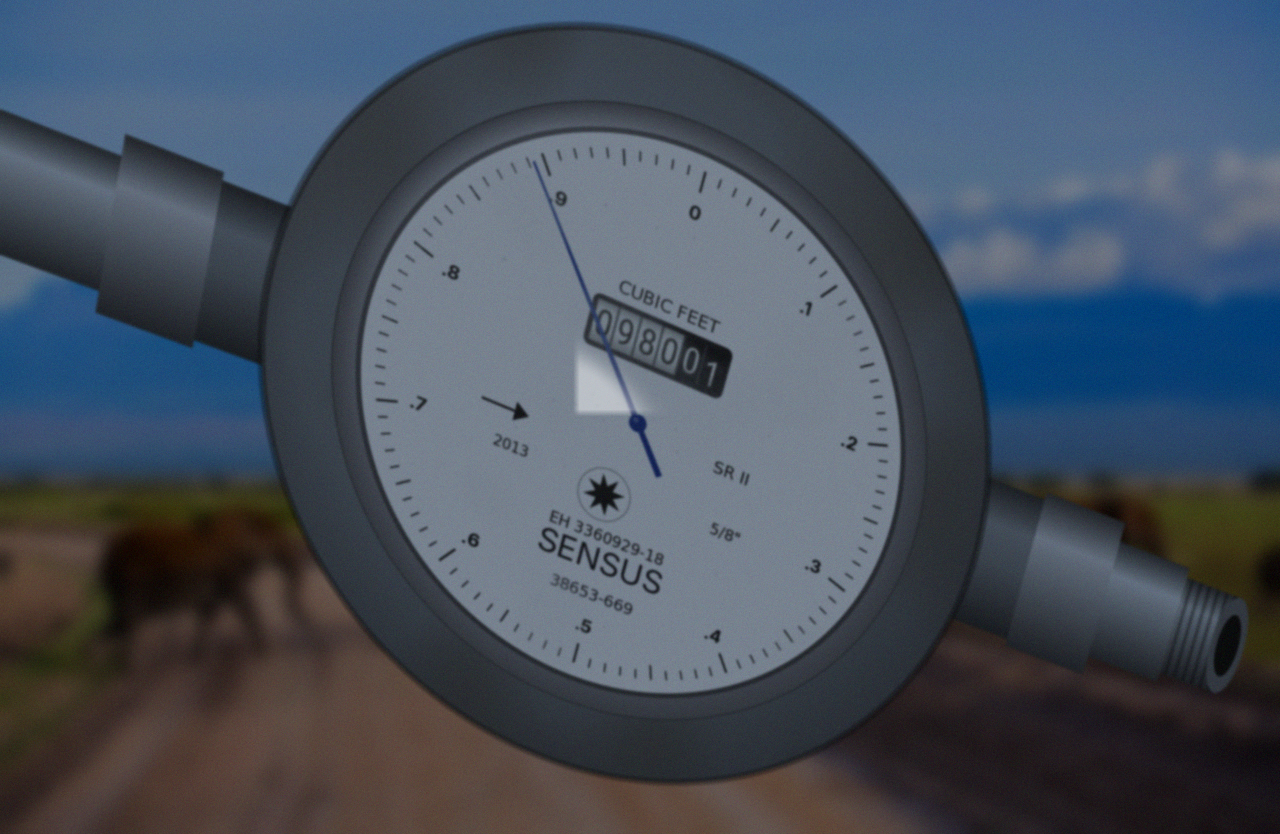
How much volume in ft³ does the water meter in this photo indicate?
98000.89 ft³
